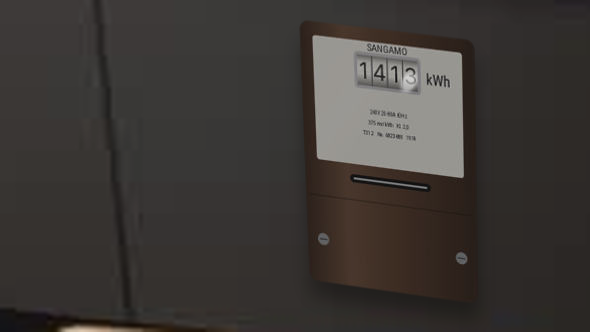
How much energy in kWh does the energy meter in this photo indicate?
1413 kWh
